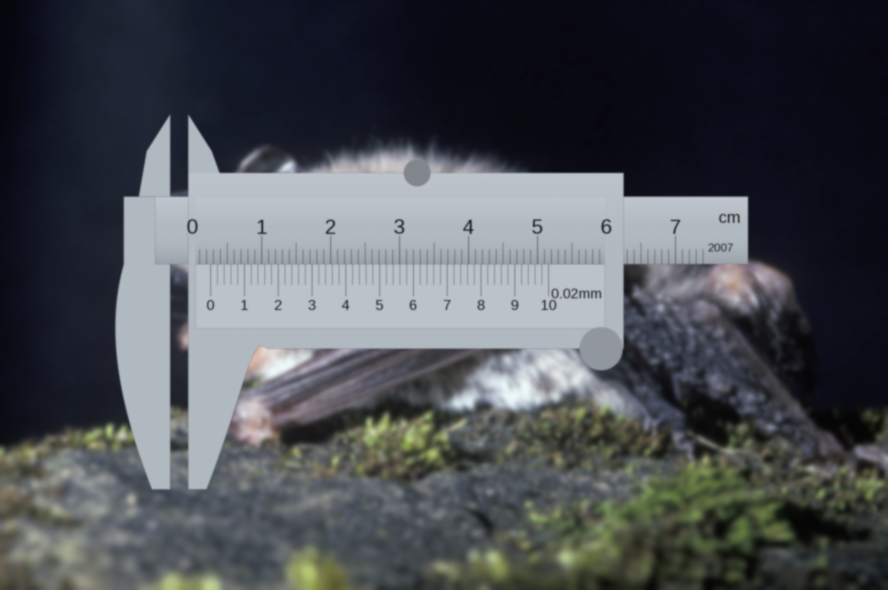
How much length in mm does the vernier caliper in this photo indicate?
2.6 mm
